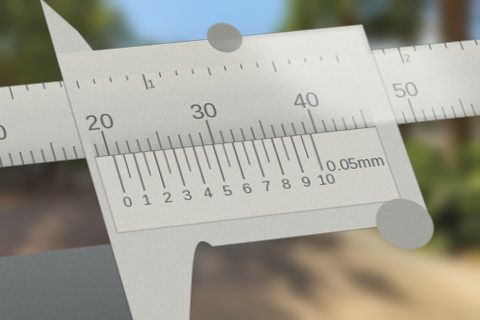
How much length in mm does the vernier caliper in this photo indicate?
20.4 mm
